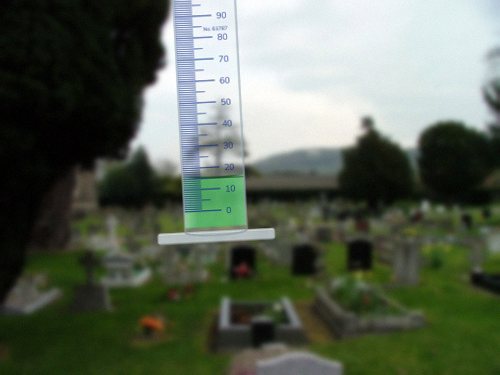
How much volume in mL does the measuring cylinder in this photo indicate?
15 mL
